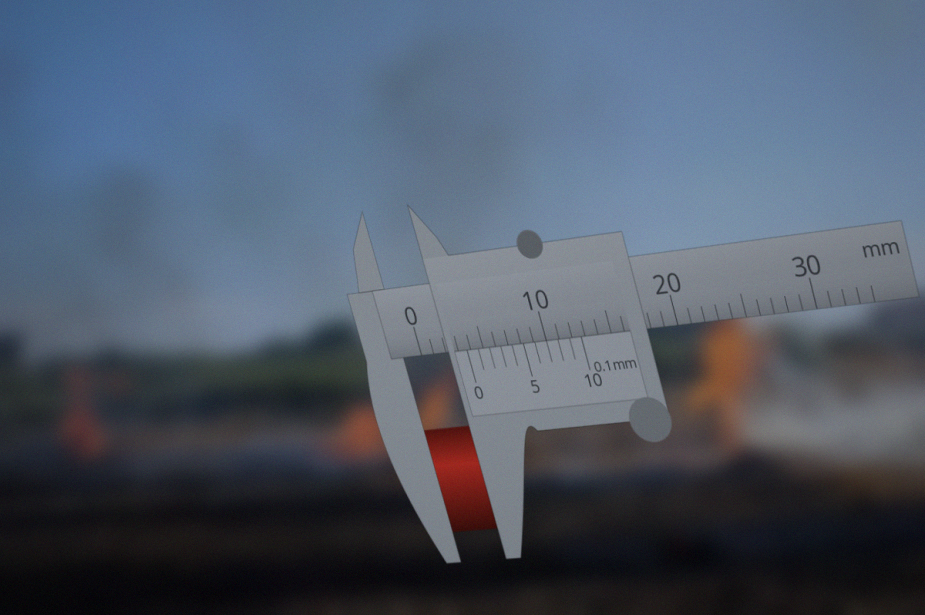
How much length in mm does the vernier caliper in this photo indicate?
3.7 mm
